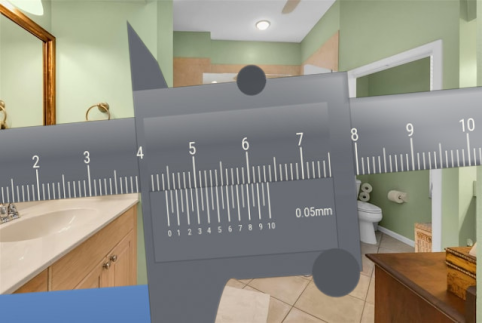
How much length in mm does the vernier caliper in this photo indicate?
44.4 mm
